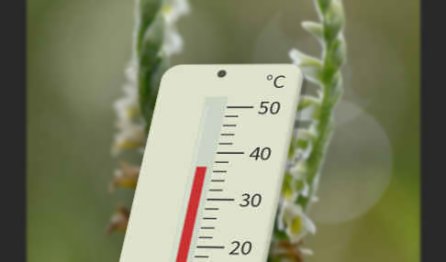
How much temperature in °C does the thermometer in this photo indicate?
37 °C
